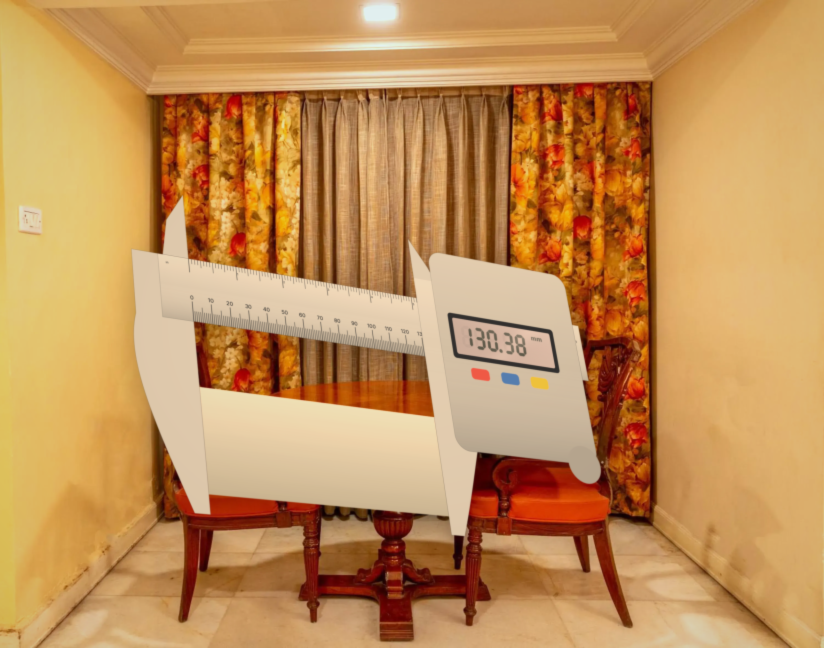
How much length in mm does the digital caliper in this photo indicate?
130.38 mm
